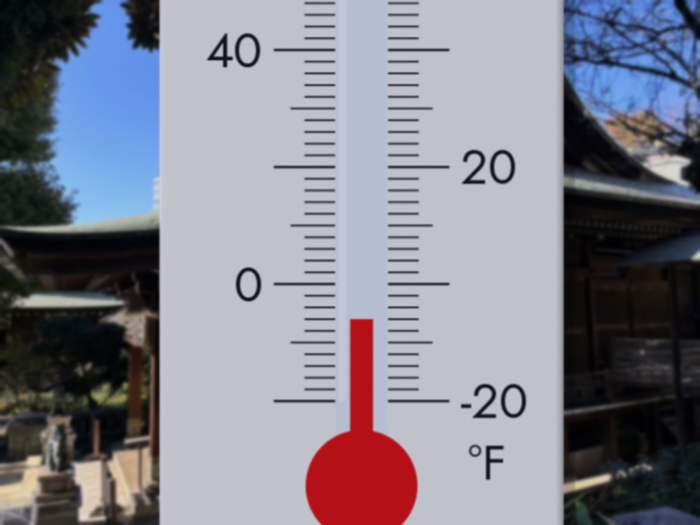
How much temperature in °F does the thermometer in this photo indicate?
-6 °F
